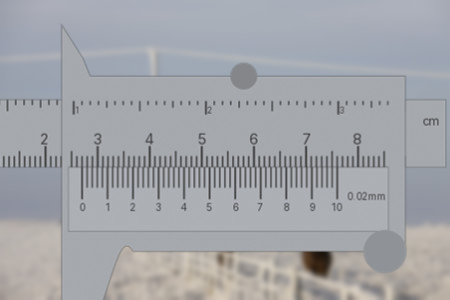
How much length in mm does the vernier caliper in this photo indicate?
27.0 mm
